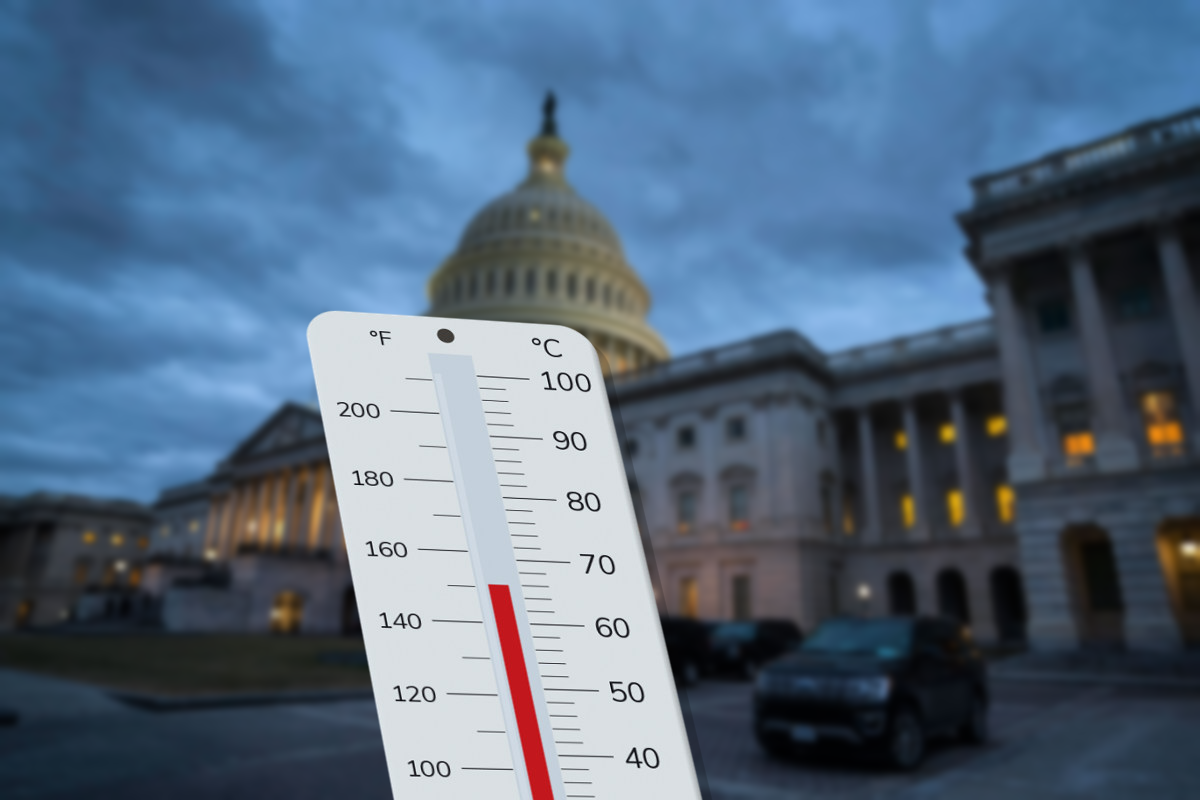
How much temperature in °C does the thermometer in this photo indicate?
66 °C
